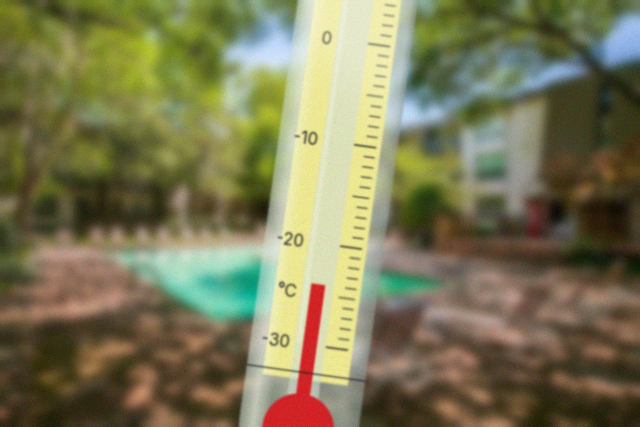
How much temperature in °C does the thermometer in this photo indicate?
-24 °C
